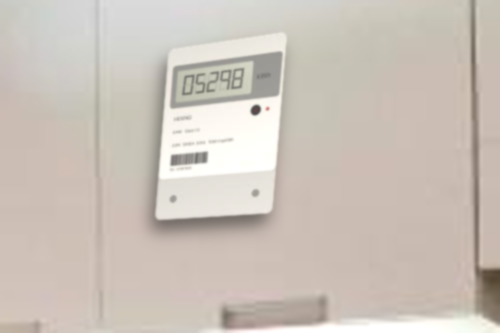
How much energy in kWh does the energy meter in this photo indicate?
5298 kWh
